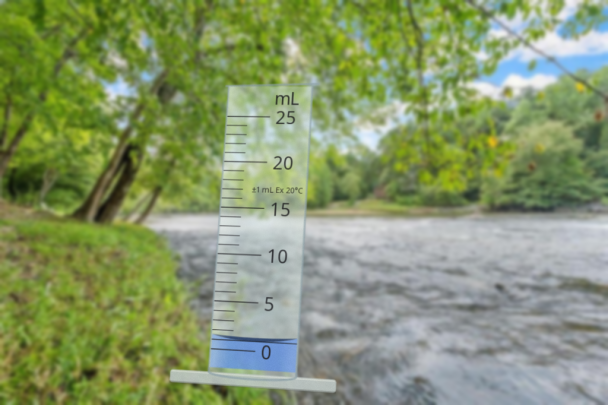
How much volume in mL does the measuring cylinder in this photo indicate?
1 mL
